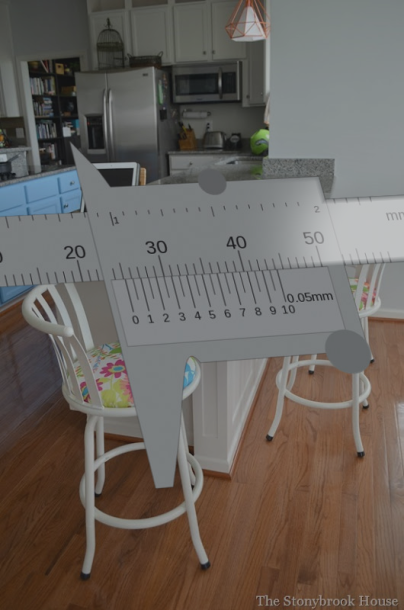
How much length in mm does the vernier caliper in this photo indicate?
25.2 mm
